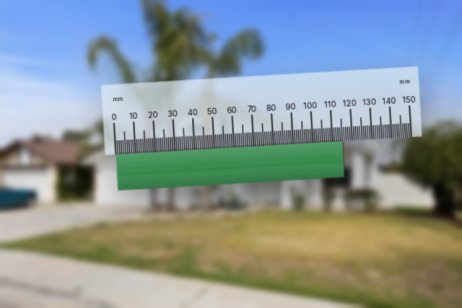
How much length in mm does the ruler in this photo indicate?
115 mm
